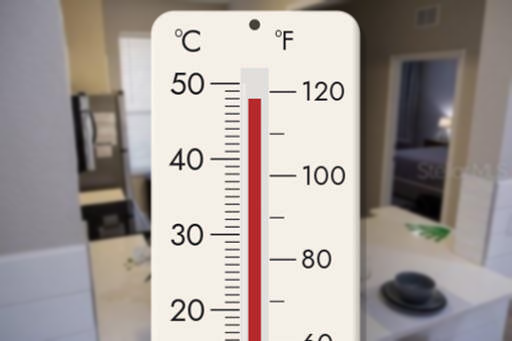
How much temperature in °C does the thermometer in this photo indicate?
48 °C
